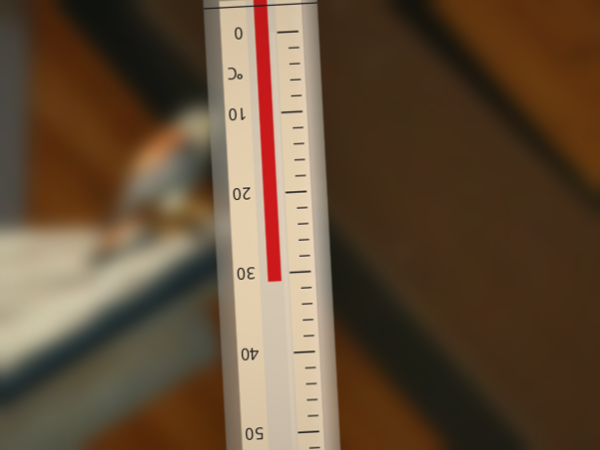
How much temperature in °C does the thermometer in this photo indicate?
31 °C
